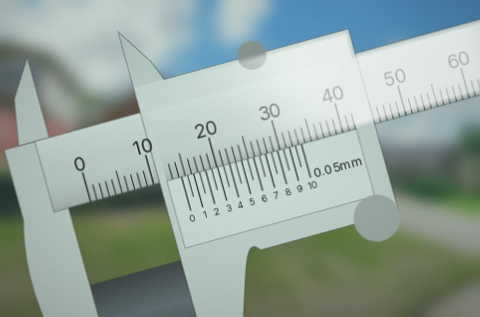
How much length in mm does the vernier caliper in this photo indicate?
14.4 mm
